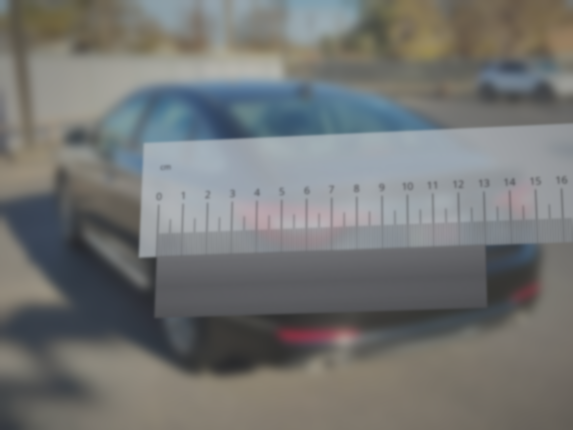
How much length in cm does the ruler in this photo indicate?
13 cm
